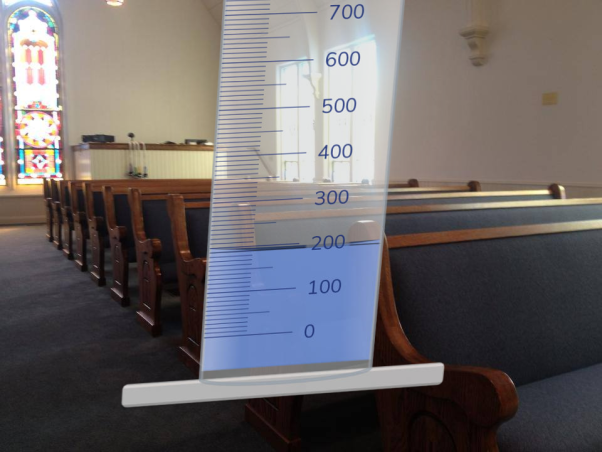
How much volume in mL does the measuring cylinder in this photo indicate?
190 mL
